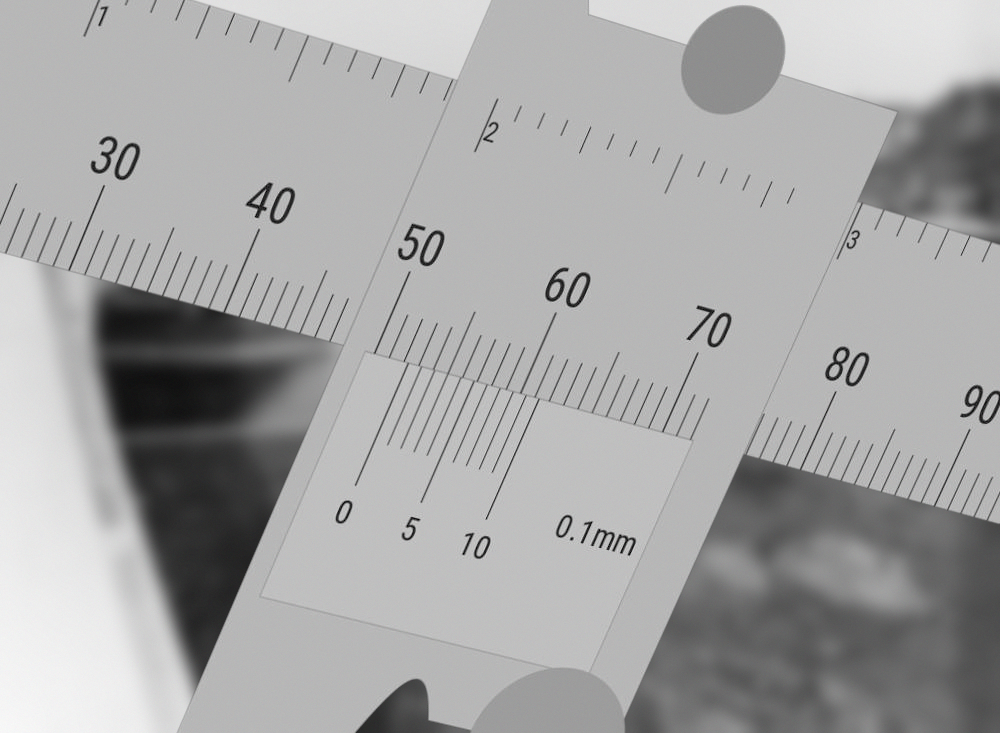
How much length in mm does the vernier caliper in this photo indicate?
52.3 mm
